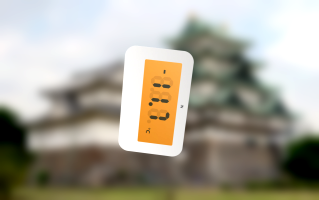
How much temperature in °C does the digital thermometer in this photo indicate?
-11.7 °C
